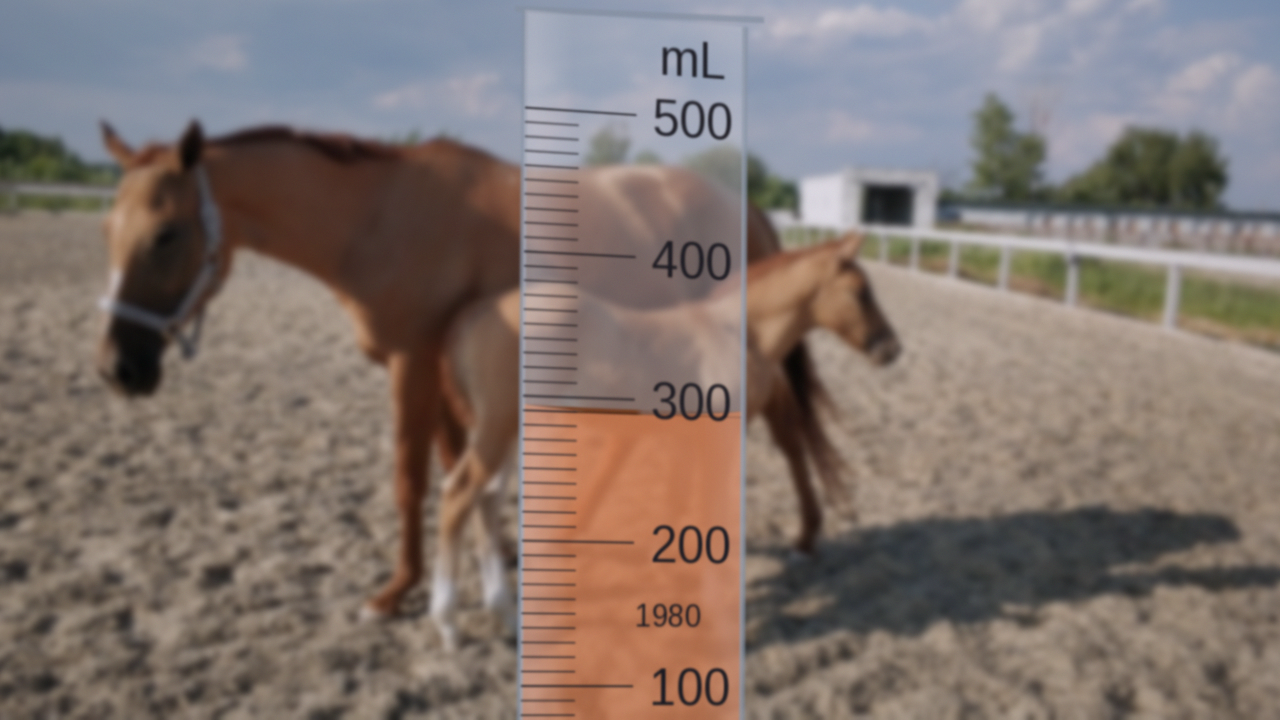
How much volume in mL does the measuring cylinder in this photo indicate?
290 mL
